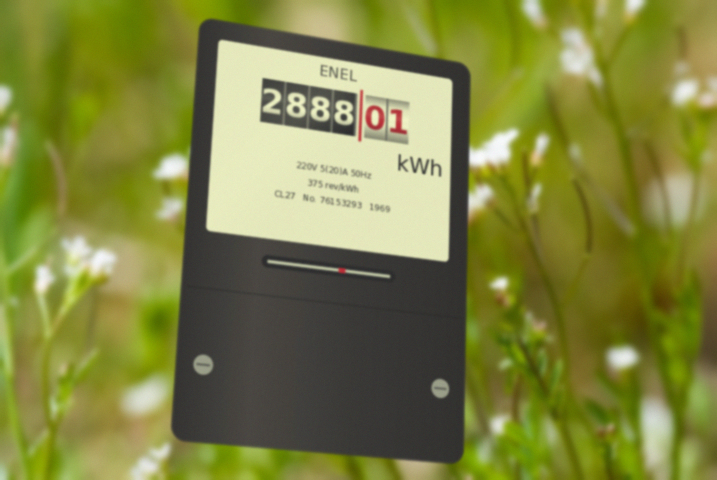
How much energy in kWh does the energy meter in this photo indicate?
2888.01 kWh
